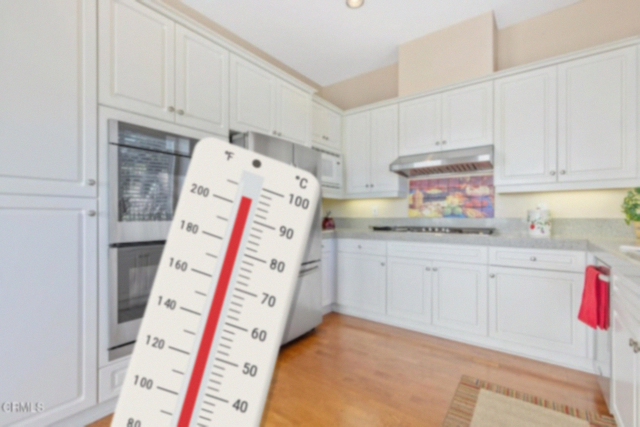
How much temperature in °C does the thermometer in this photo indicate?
96 °C
